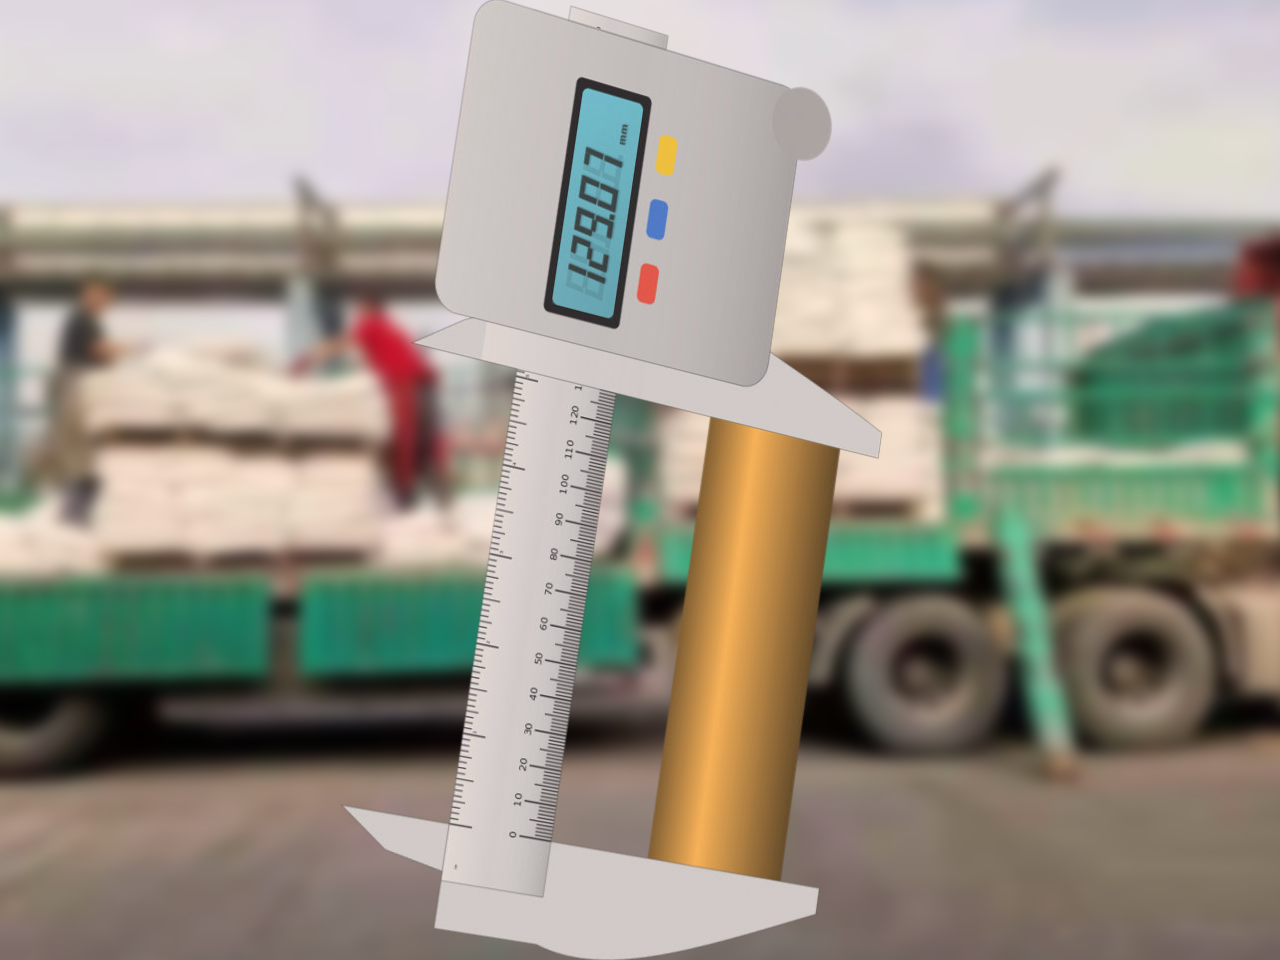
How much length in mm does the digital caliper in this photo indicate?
129.07 mm
